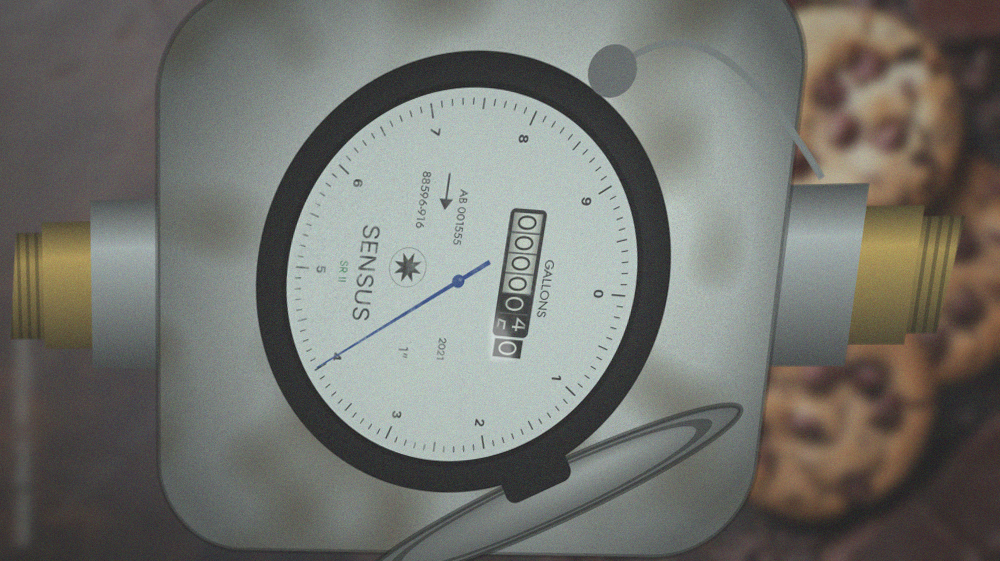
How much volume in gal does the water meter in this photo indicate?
44.0 gal
